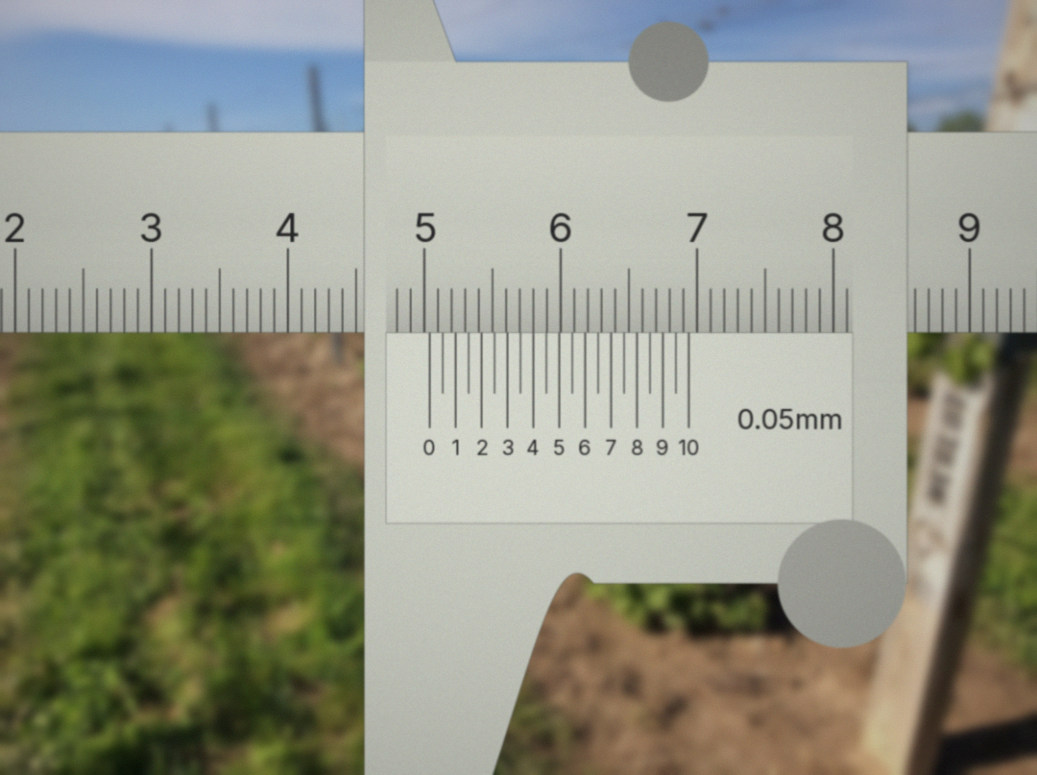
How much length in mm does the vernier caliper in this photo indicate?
50.4 mm
